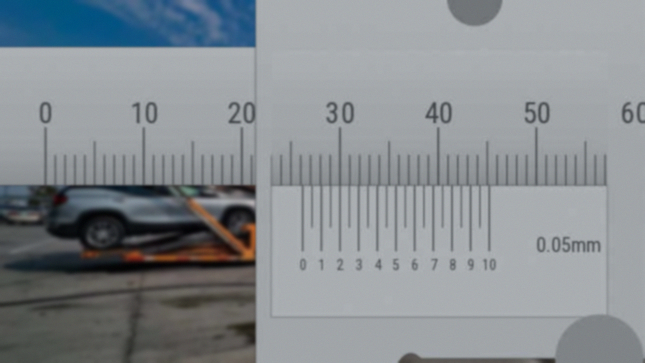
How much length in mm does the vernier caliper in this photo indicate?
26.2 mm
